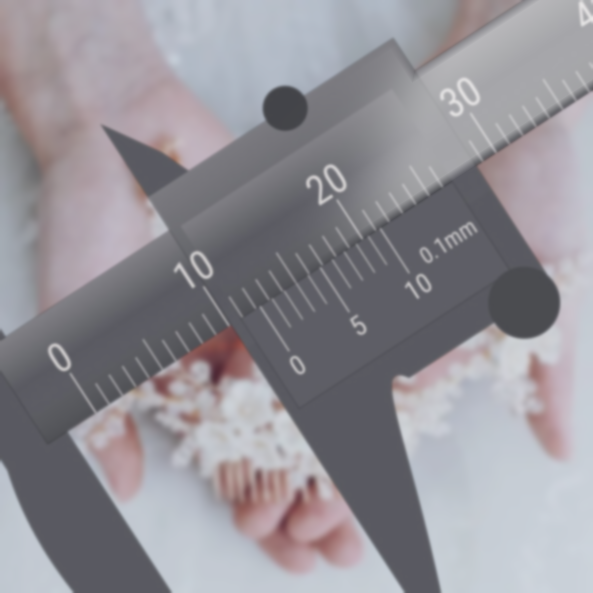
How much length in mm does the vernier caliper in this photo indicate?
12.3 mm
